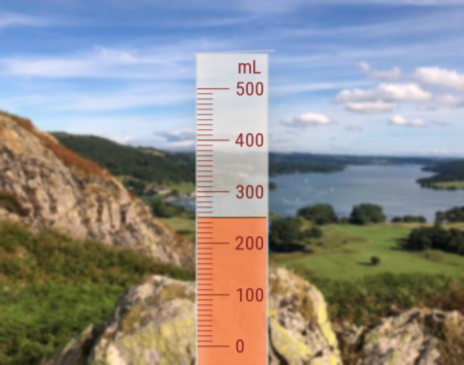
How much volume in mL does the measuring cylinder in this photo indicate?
250 mL
